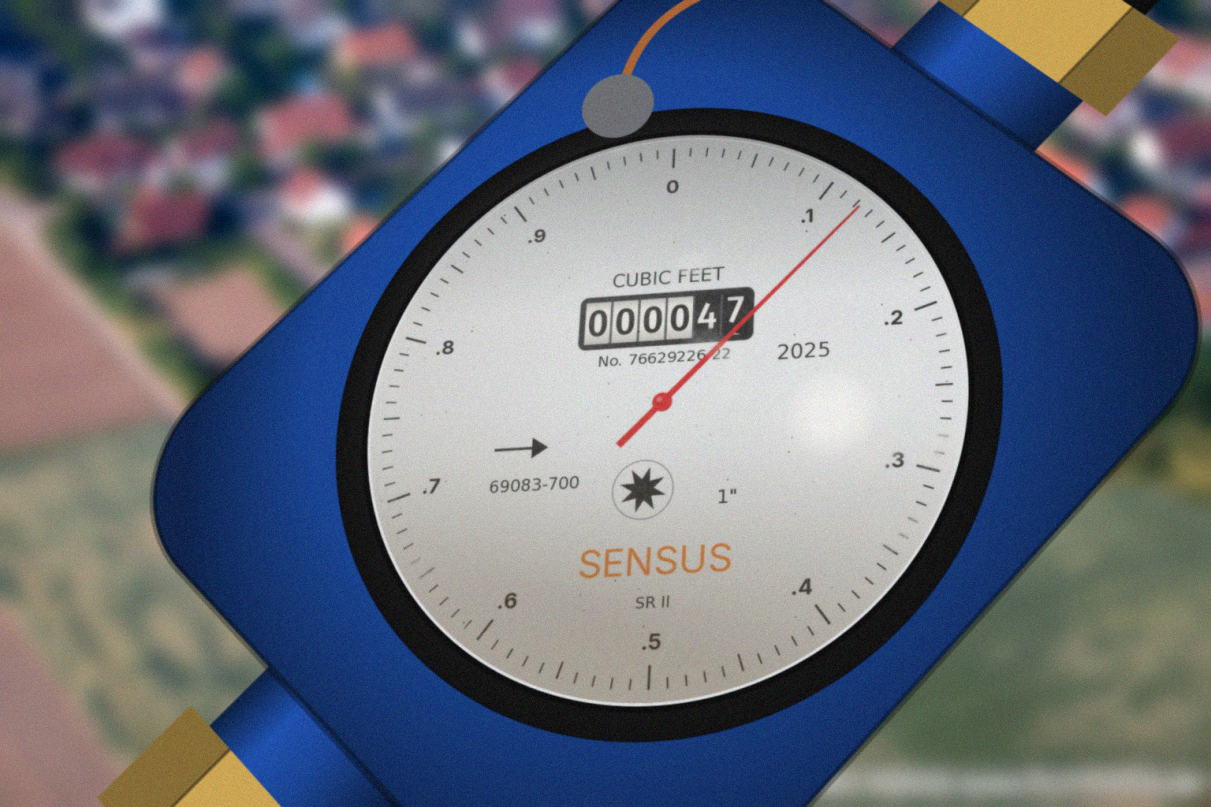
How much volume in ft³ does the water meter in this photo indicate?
47.12 ft³
